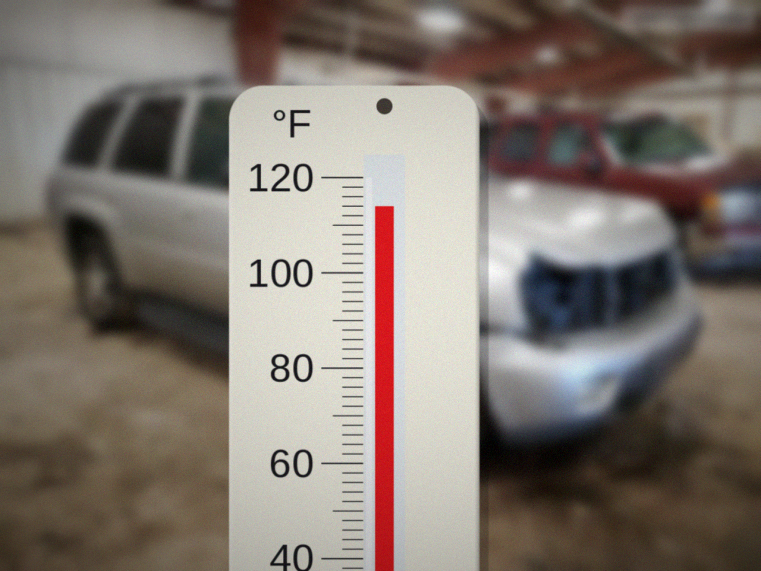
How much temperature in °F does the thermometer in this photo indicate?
114 °F
